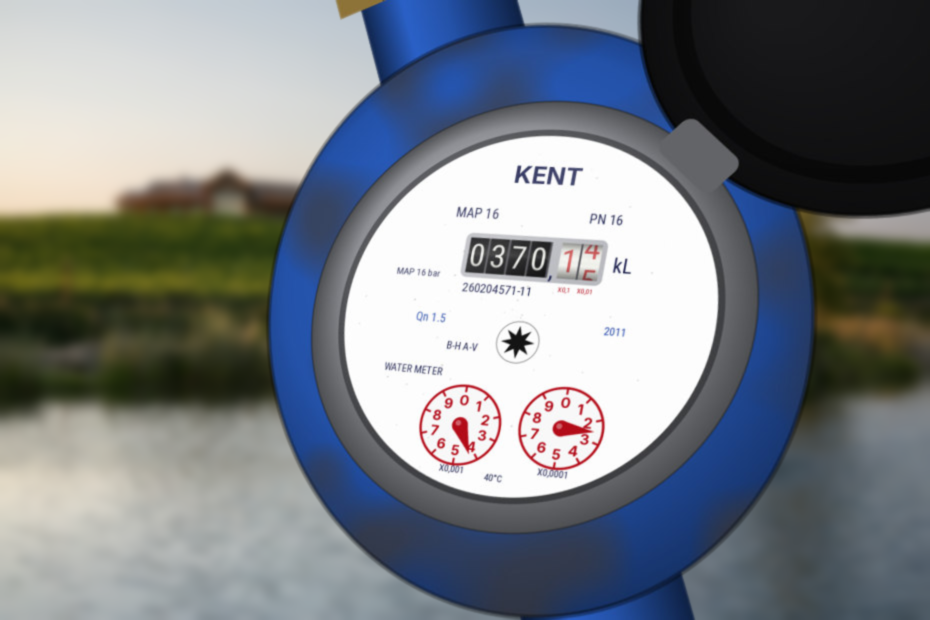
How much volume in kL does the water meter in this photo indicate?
370.1442 kL
